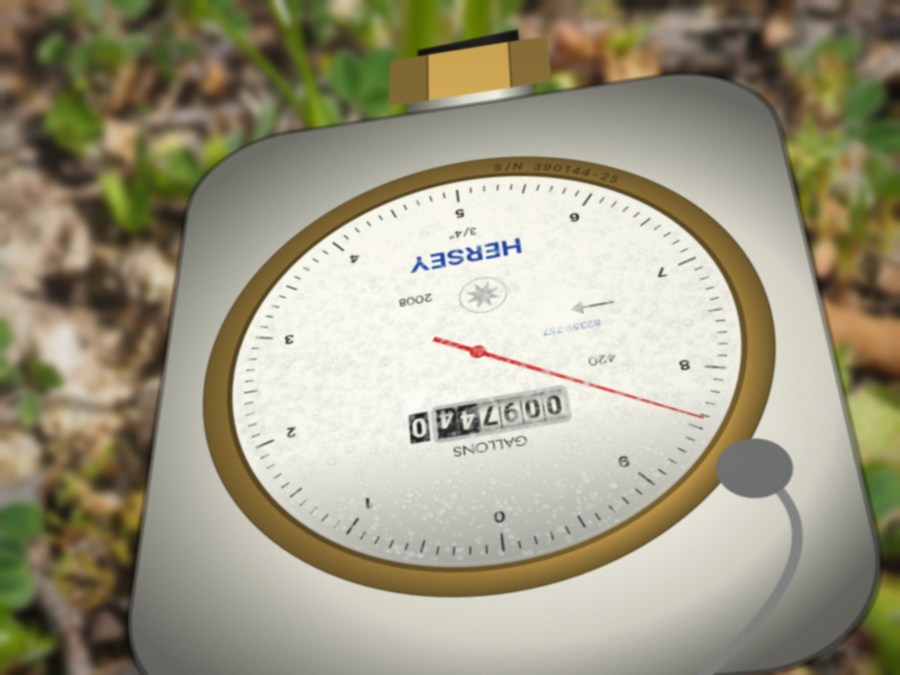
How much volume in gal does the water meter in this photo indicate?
97438.4 gal
